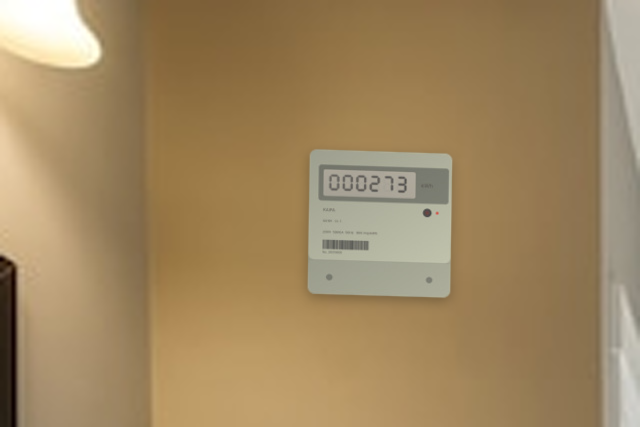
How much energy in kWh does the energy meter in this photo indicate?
273 kWh
